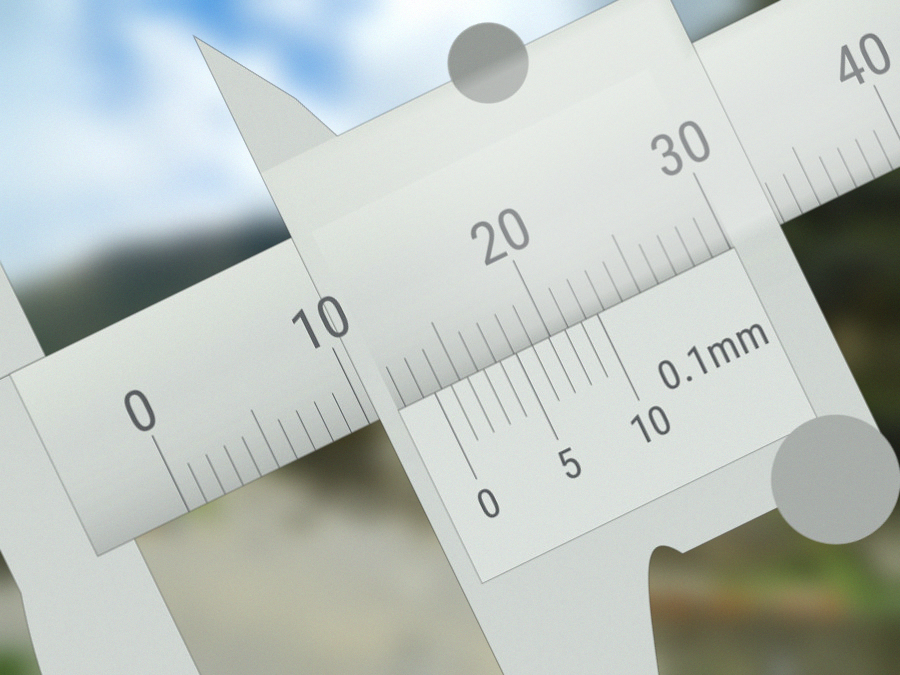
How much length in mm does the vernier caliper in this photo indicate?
13.6 mm
